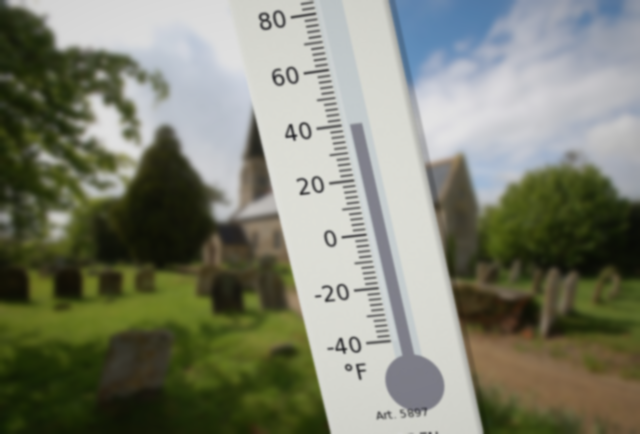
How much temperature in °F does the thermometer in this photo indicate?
40 °F
